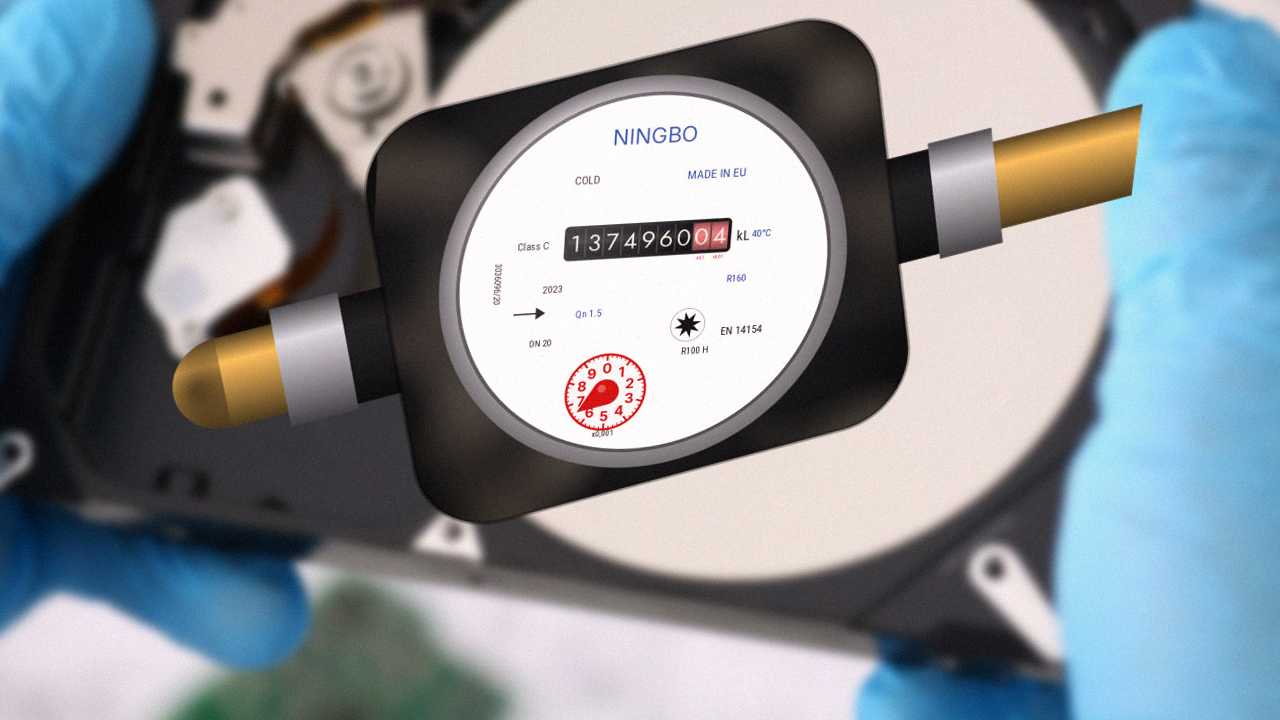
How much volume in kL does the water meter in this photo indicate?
1374960.046 kL
